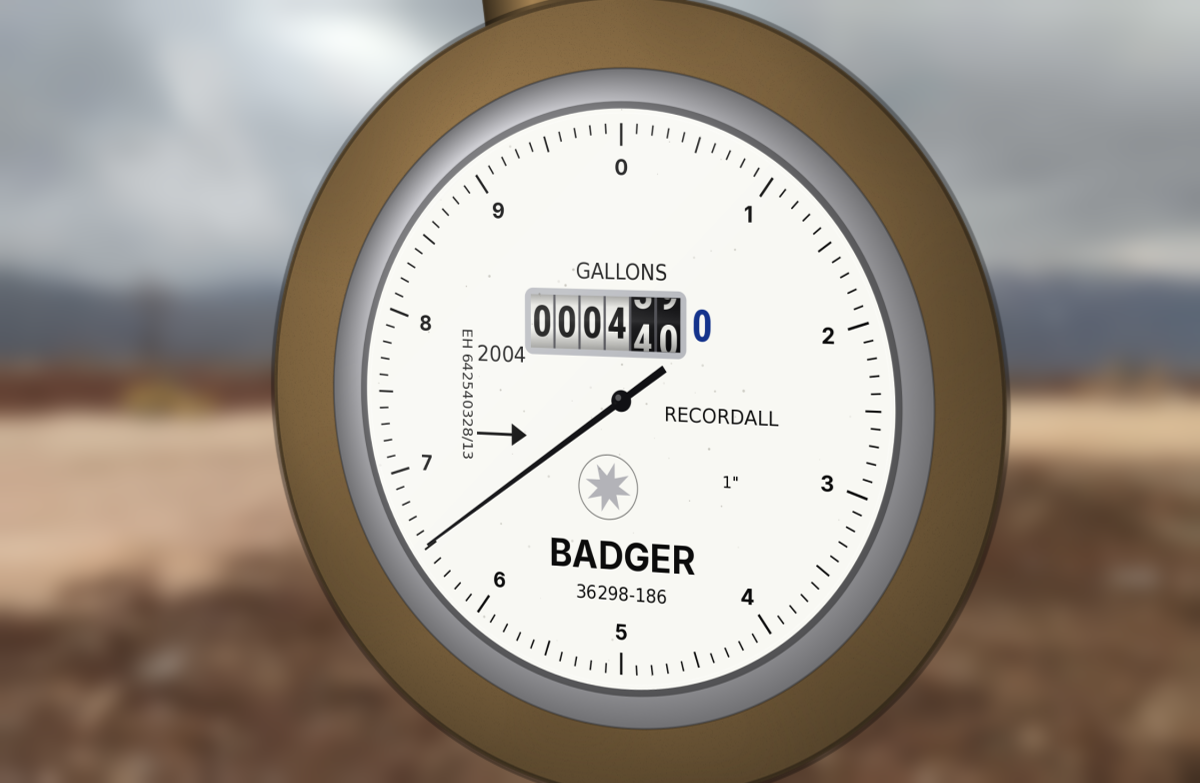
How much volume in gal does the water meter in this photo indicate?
4396.5 gal
